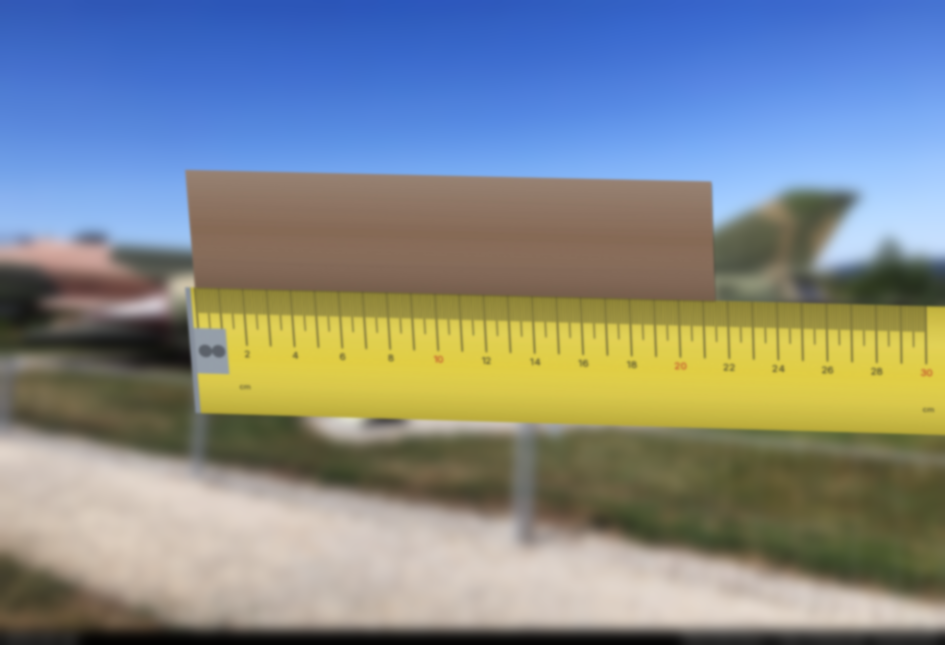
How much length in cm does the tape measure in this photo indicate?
21.5 cm
